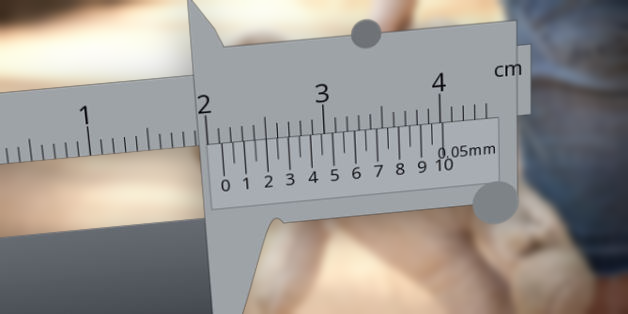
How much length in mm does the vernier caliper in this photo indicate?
21.2 mm
